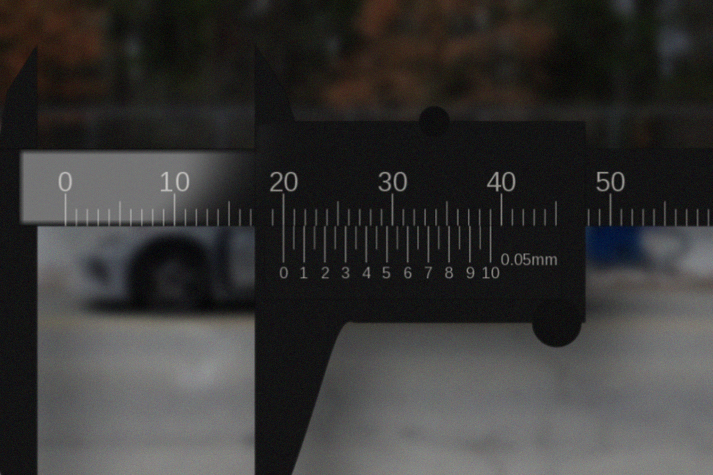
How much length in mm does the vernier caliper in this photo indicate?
20.0 mm
